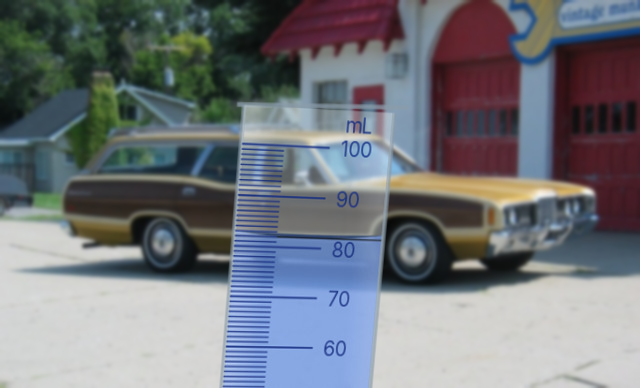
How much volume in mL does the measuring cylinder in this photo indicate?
82 mL
